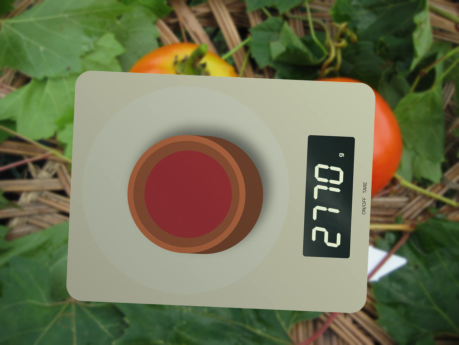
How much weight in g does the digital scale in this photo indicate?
2770 g
